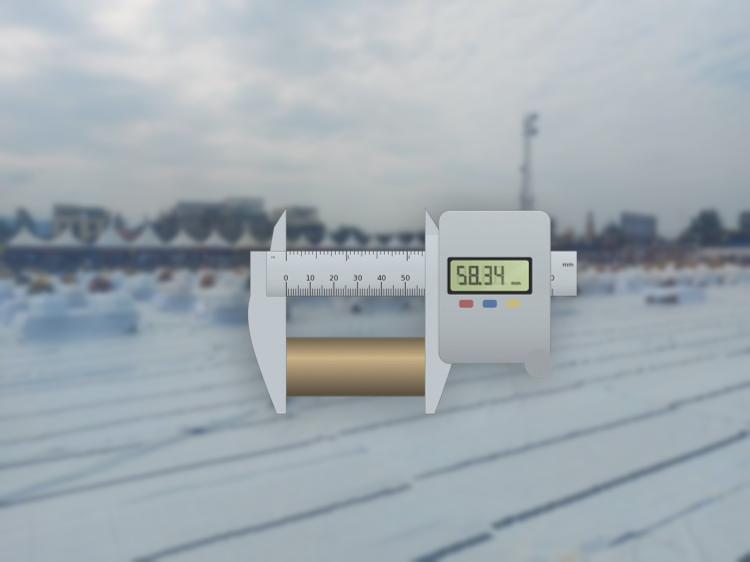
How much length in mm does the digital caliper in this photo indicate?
58.34 mm
